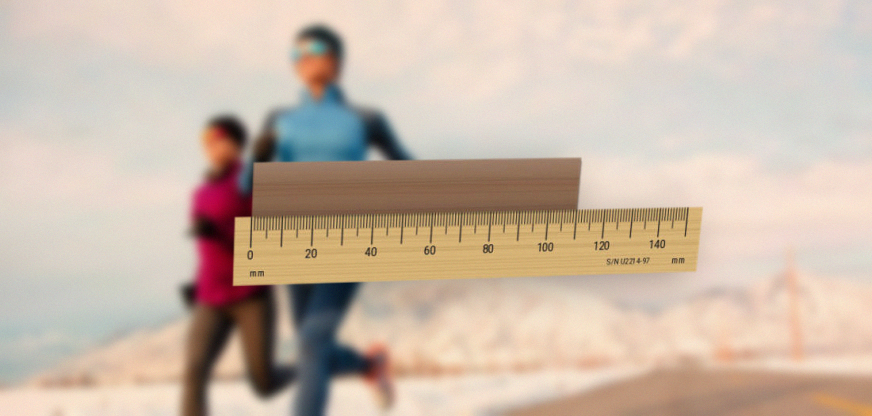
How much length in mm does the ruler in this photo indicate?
110 mm
